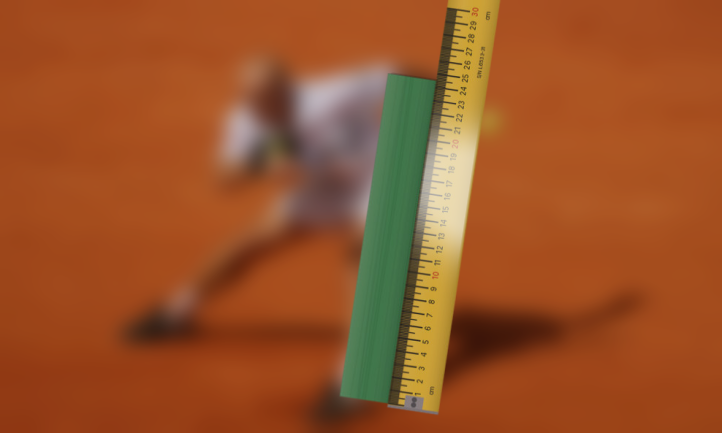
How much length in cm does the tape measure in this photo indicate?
24.5 cm
